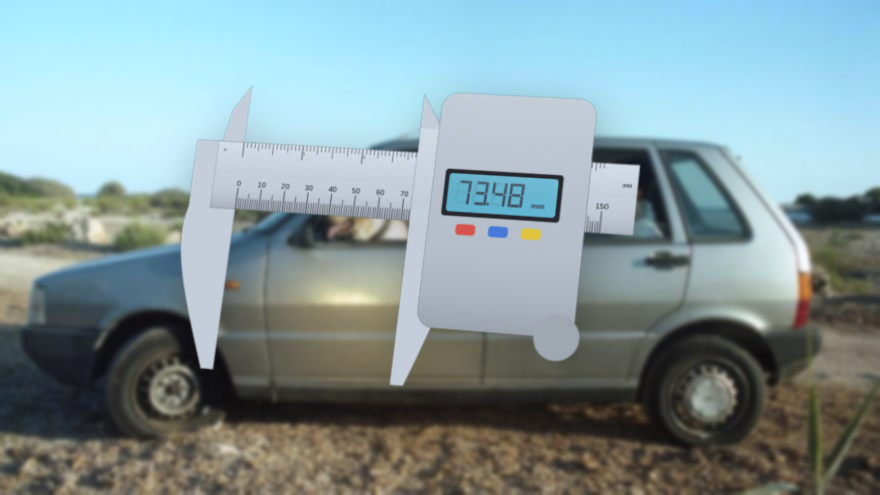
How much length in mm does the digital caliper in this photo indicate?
73.48 mm
